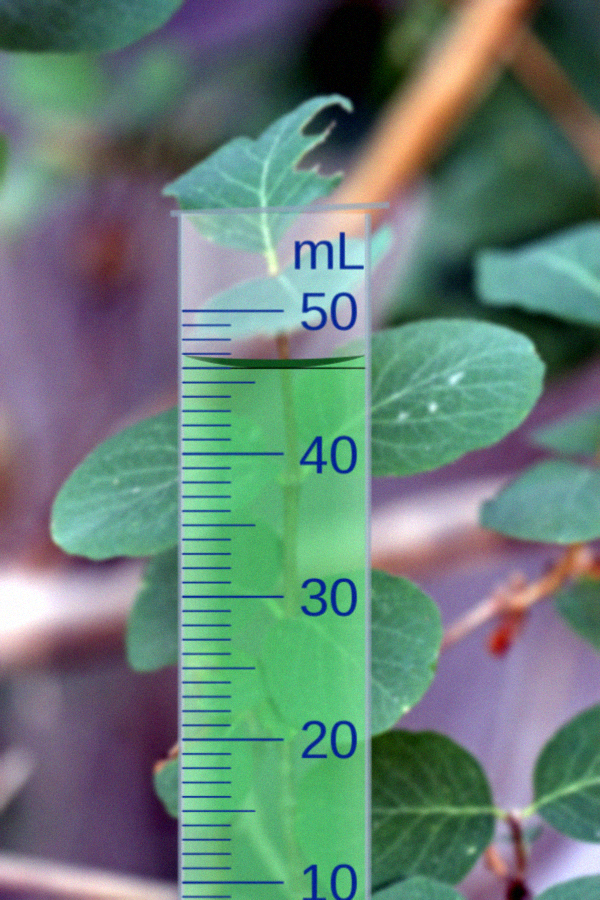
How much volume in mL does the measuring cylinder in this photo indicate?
46 mL
